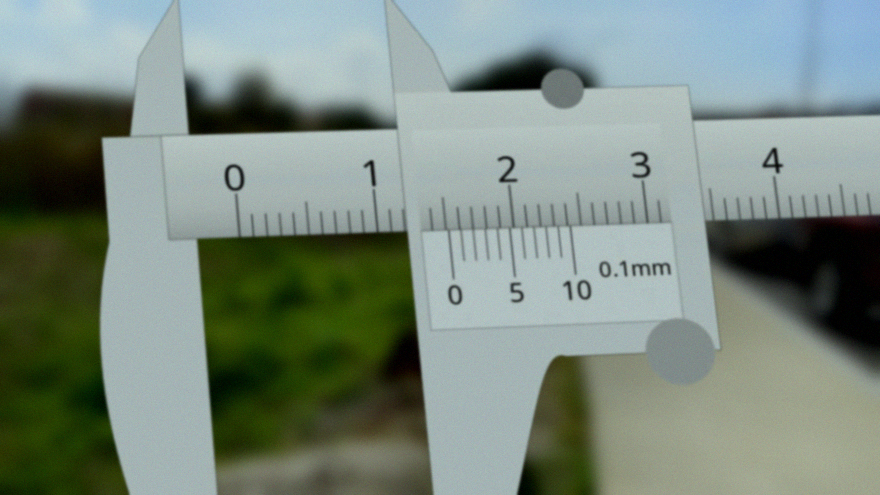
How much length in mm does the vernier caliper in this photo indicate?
15.2 mm
